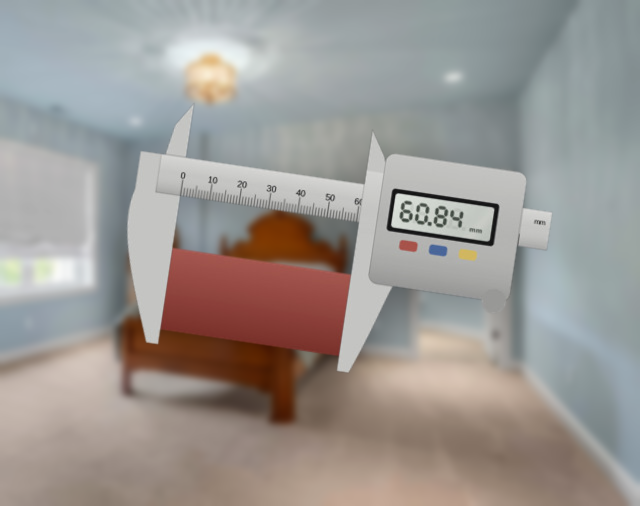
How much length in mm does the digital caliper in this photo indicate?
60.84 mm
